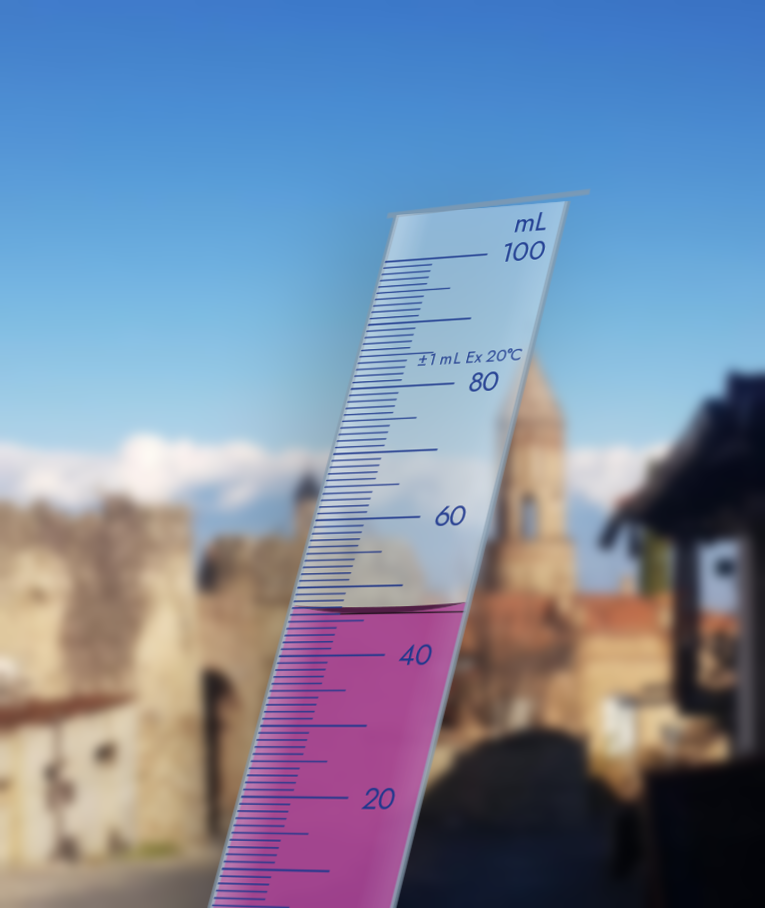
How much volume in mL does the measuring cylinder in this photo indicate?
46 mL
